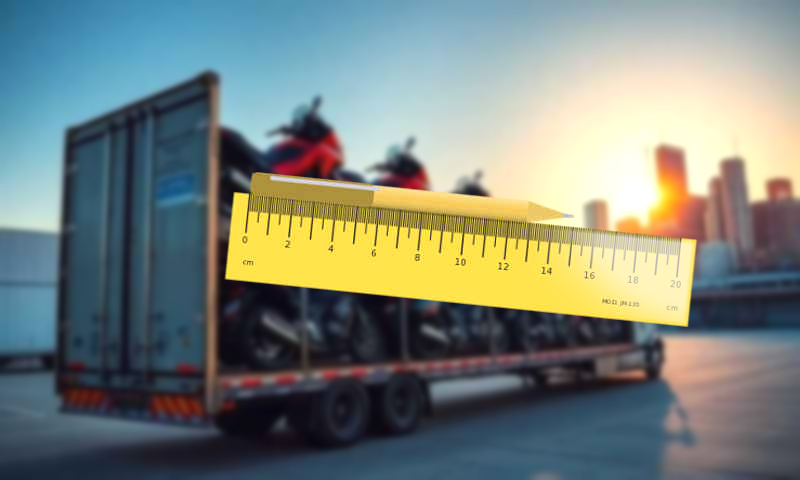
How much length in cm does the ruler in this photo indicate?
15 cm
